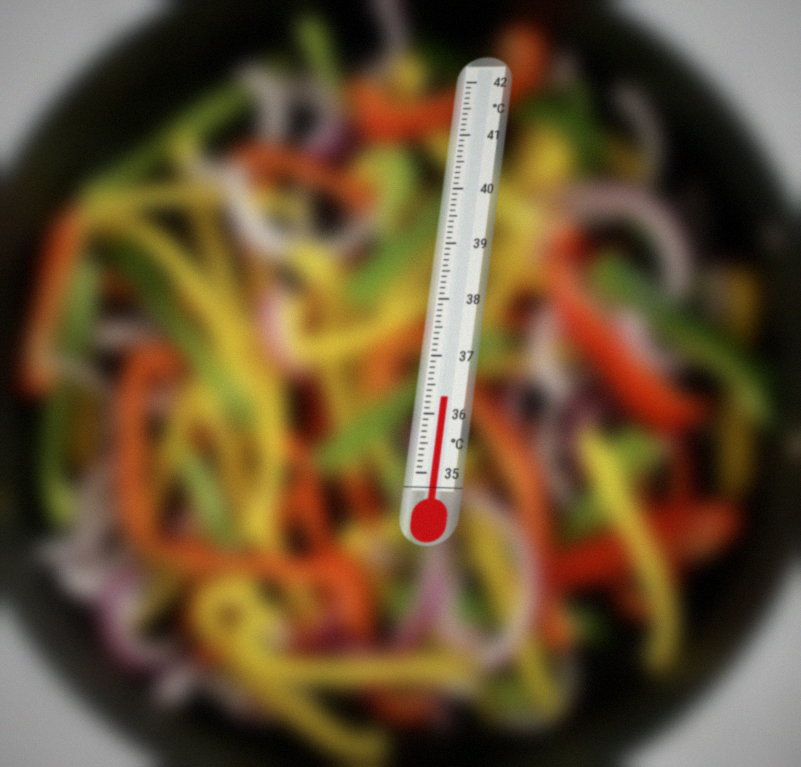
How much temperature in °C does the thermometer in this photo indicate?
36.3 °C
